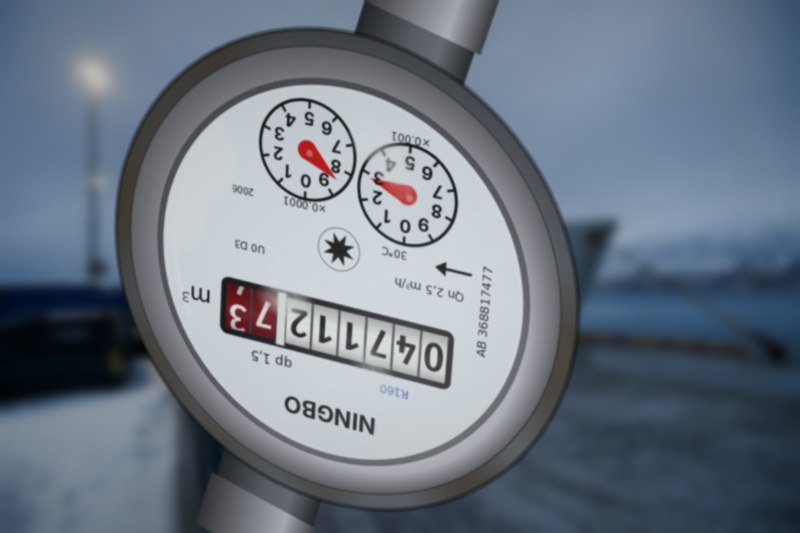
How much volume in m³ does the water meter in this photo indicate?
47112.7328 m³
